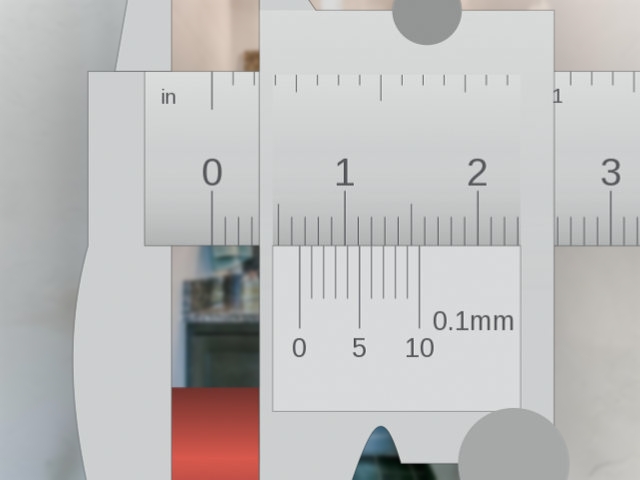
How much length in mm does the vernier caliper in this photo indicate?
6.6 mm
